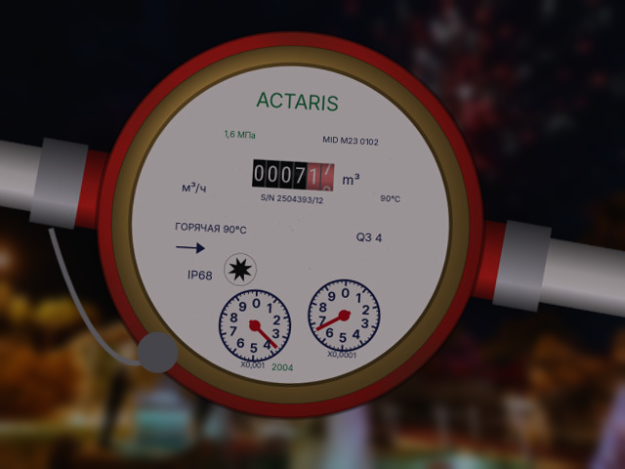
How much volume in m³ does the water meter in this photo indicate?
7.1736 m³
